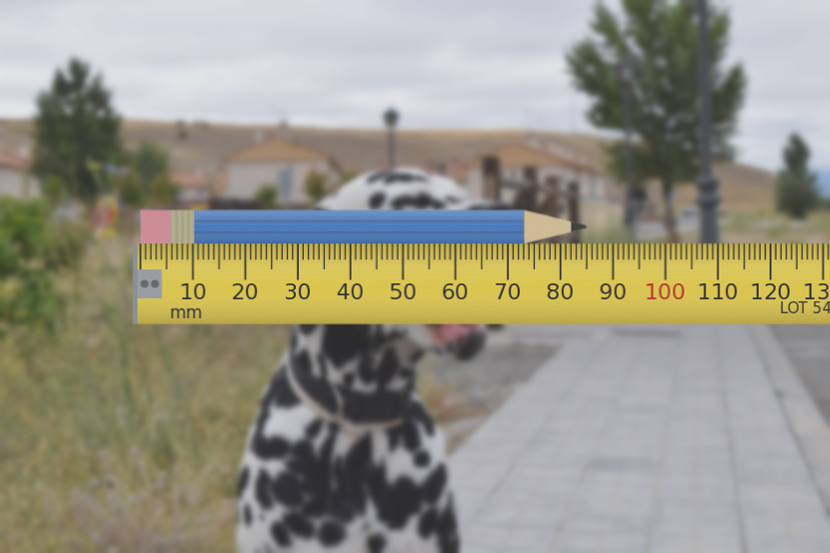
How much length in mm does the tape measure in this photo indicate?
85 mm
